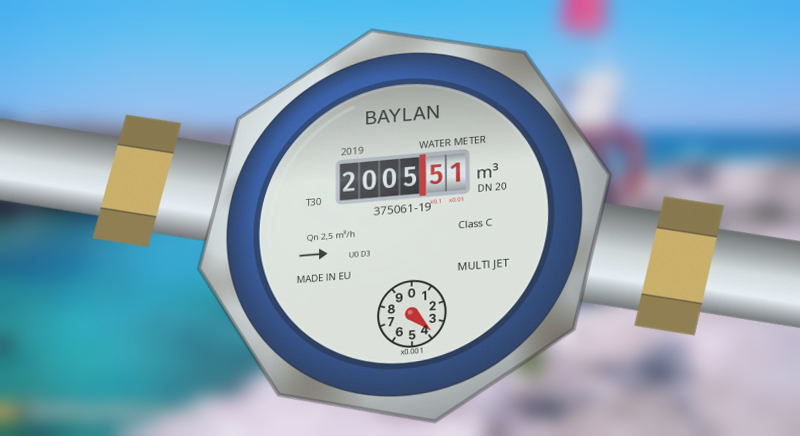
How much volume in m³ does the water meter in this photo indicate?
2005.513 m³
